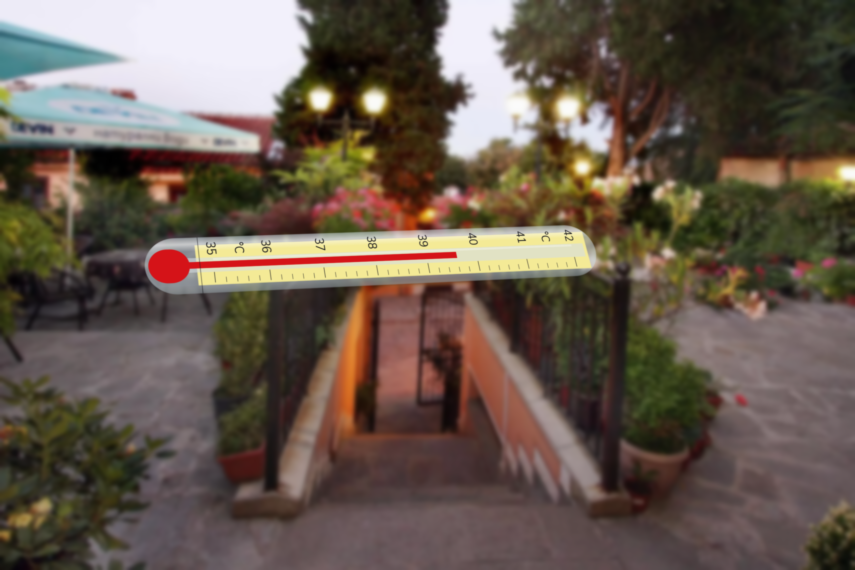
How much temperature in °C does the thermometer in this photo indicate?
39.6 °C
